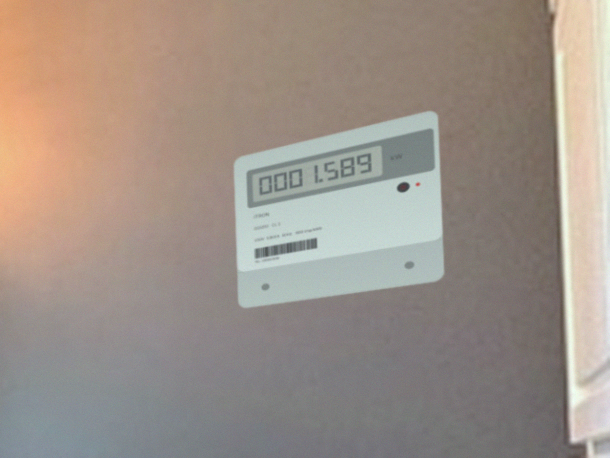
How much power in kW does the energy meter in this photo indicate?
1.589 kW
